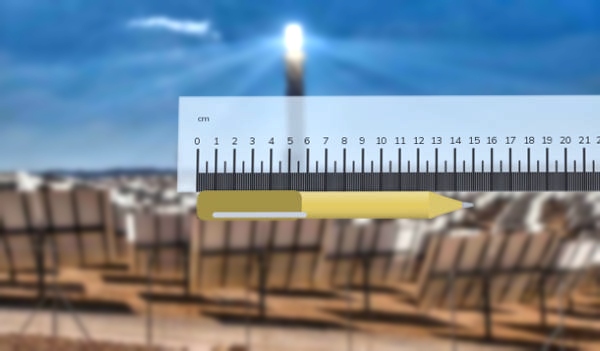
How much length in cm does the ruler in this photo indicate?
15 cm
